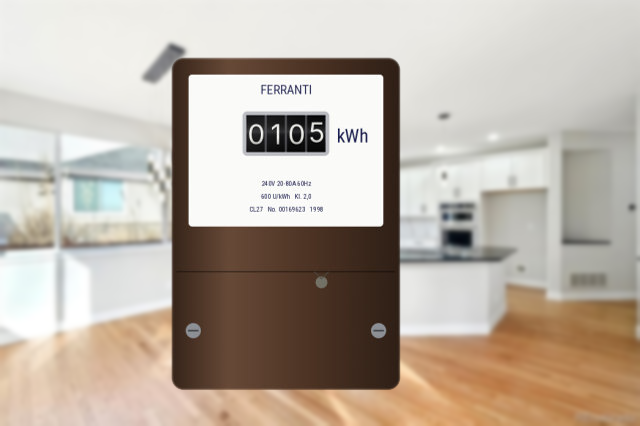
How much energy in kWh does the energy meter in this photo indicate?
105 kWh
